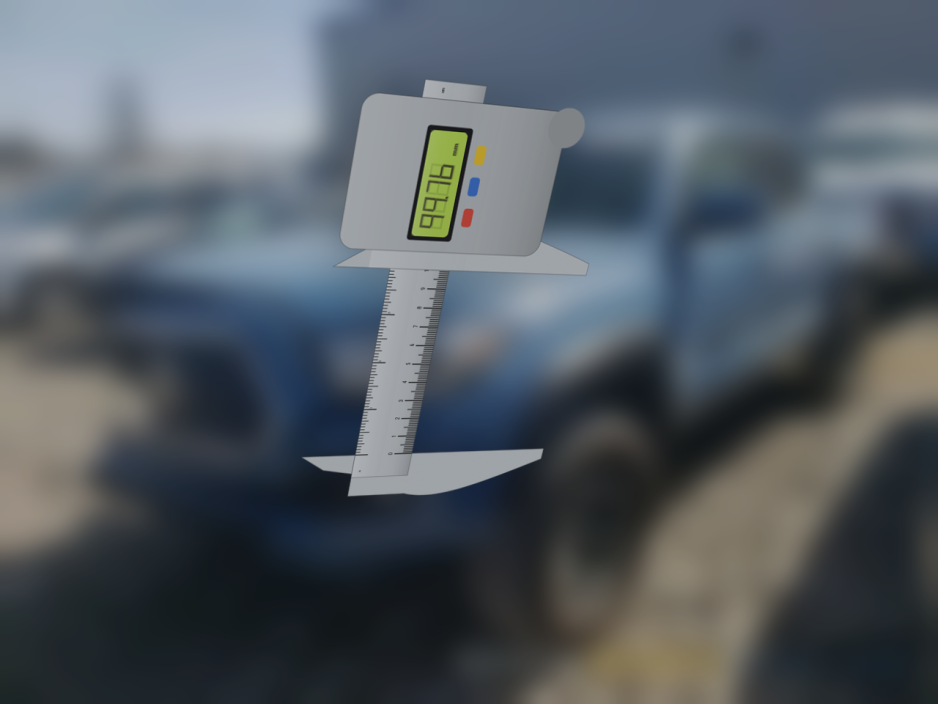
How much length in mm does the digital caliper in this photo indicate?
99.76 mm
